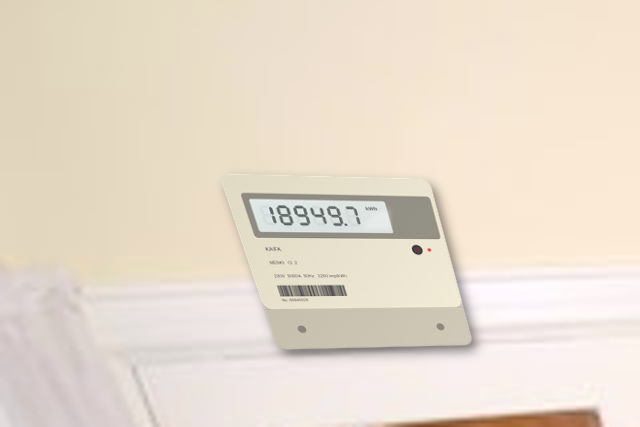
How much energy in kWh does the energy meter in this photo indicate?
18949.7 kWh
